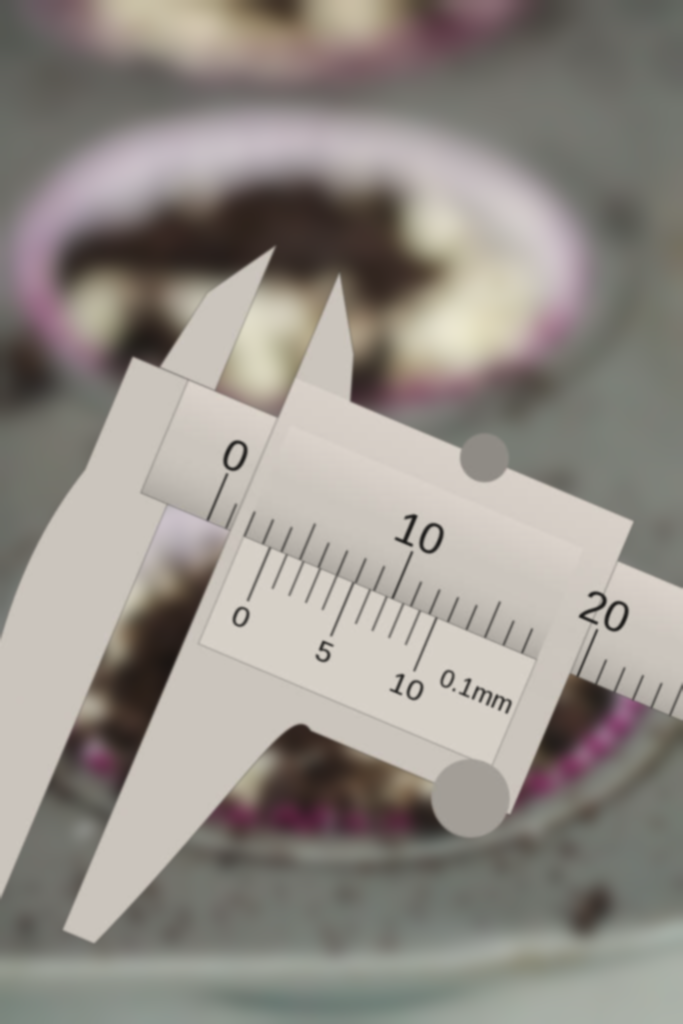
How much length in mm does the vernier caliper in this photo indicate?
3.4 mm
